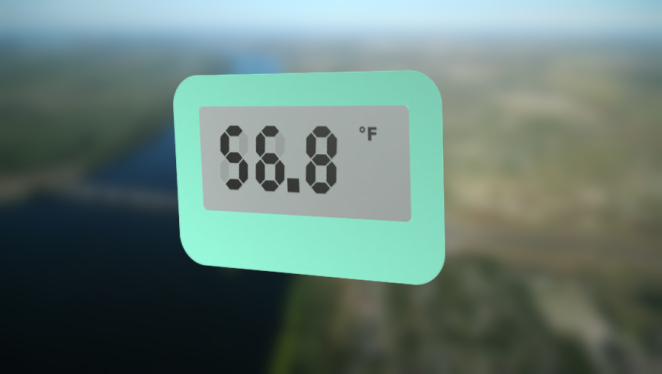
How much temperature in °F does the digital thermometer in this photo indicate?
56.8 °F
